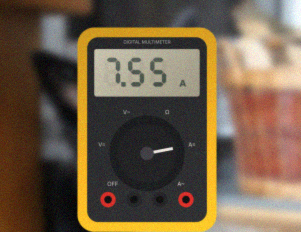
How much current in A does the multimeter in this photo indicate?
7.55 A
